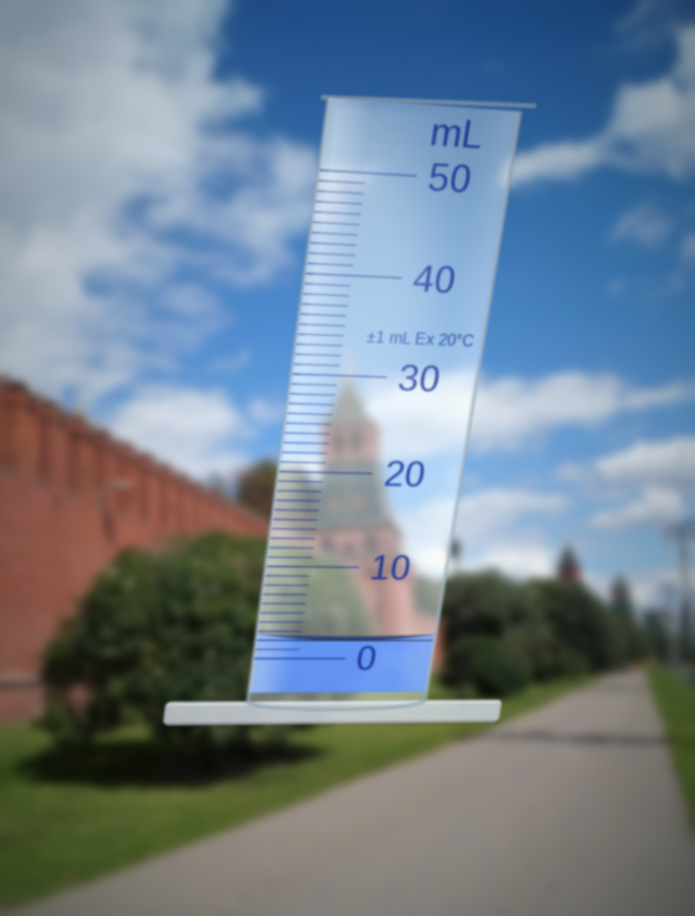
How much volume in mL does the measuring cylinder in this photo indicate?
2 mL
